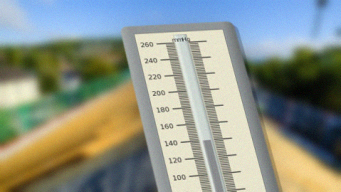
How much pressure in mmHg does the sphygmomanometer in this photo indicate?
140 mmHg
